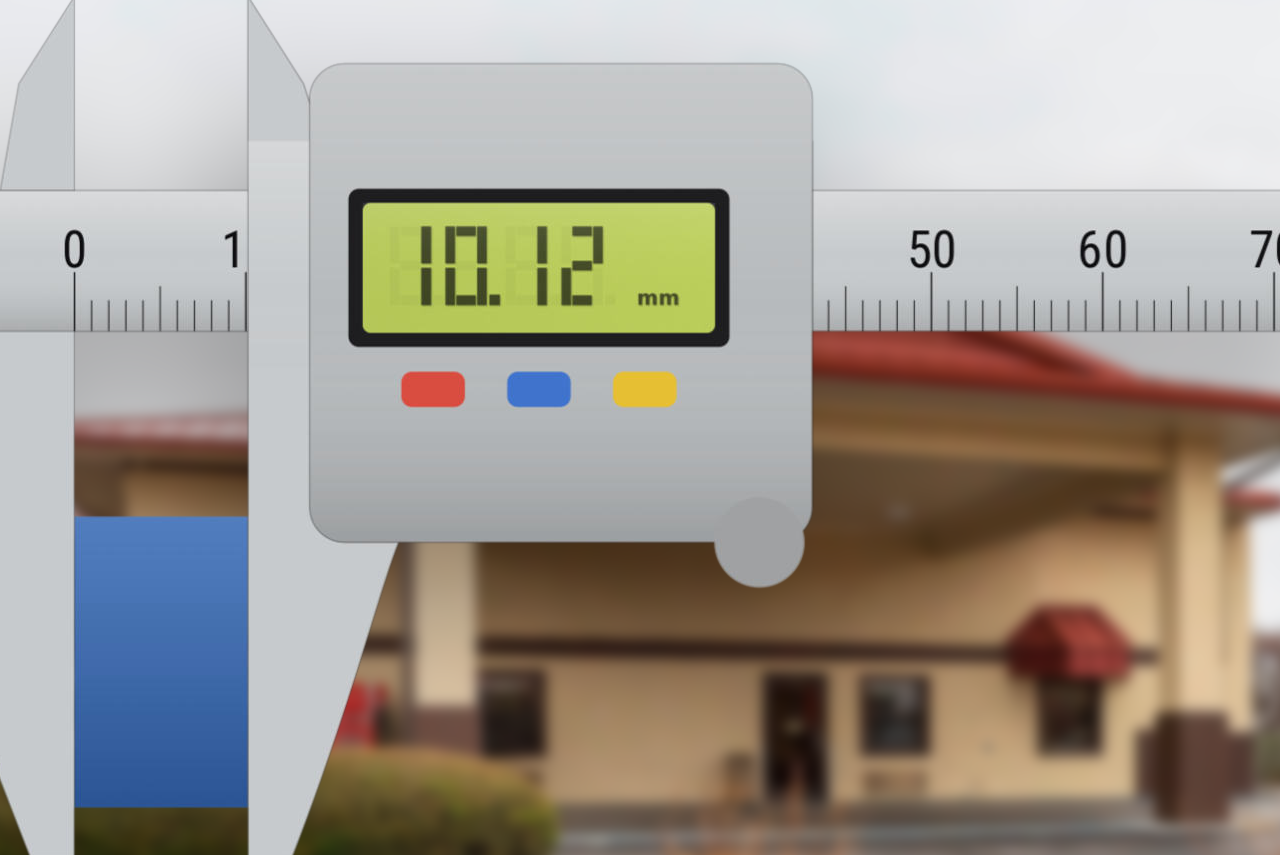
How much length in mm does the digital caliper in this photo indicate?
10.12 mm
